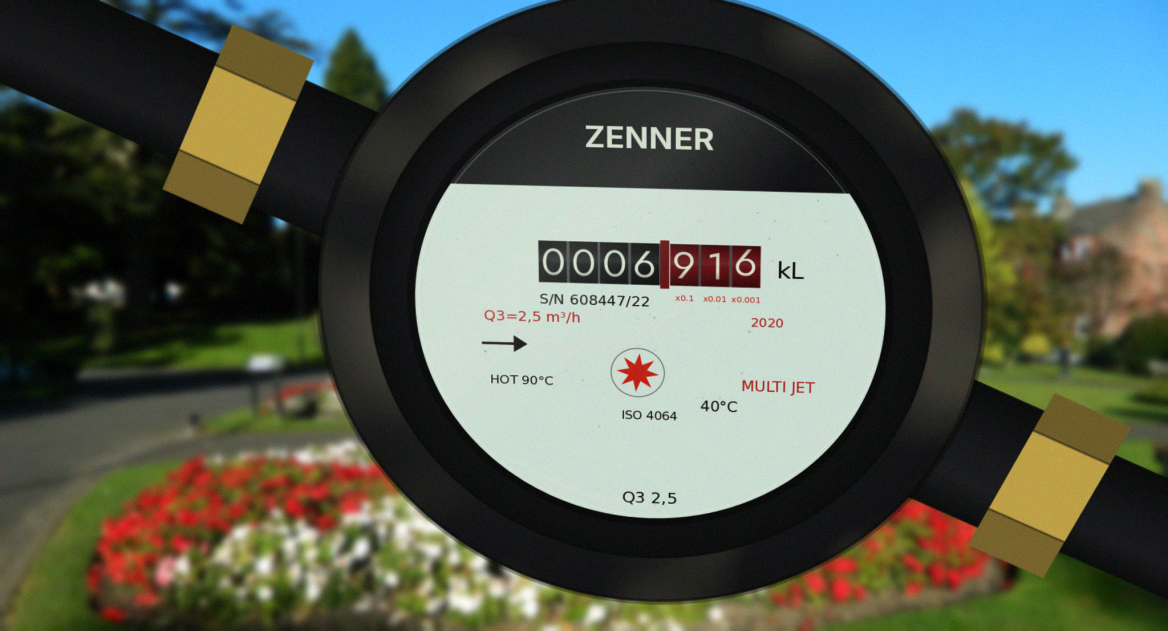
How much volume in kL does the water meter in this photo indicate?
6.916 kL
